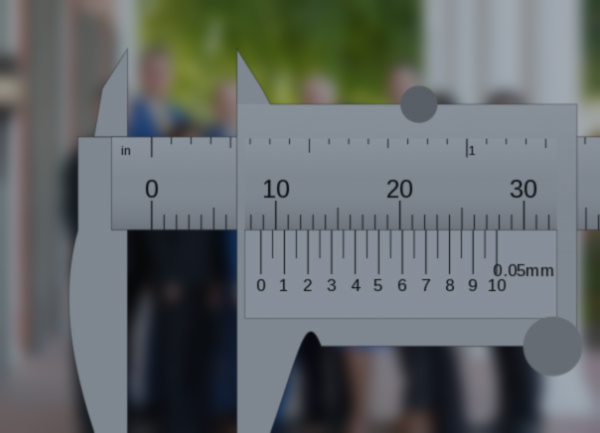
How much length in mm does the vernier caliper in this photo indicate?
8.8 mm
